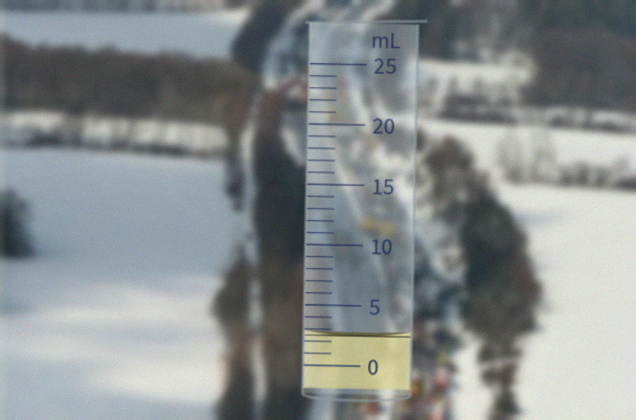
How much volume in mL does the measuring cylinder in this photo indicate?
2.5 mL
